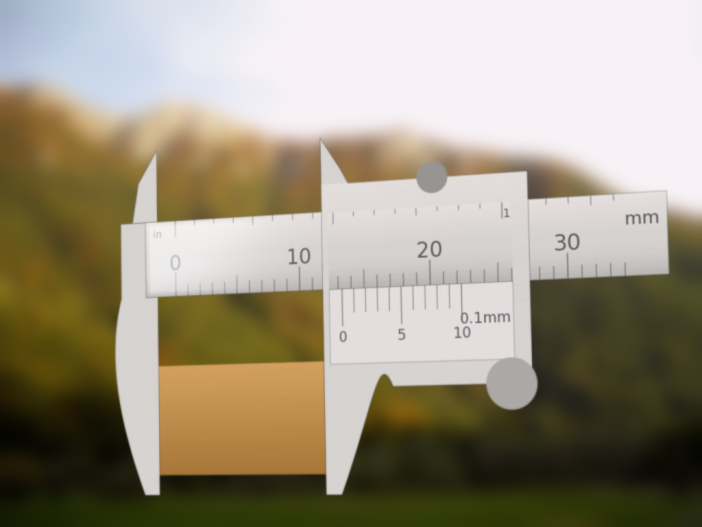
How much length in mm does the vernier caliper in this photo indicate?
13.3 mm
